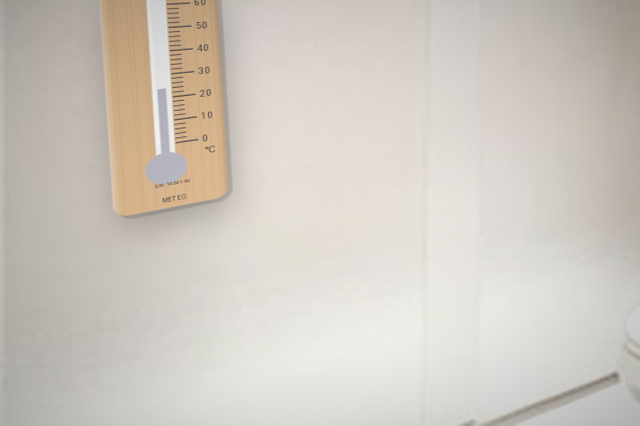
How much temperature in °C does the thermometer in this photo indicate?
24 °C
